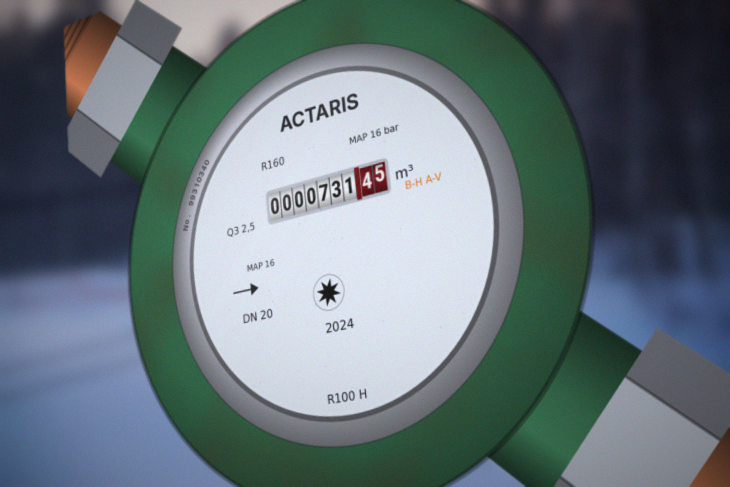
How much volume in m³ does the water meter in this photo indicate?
731.45 m³
